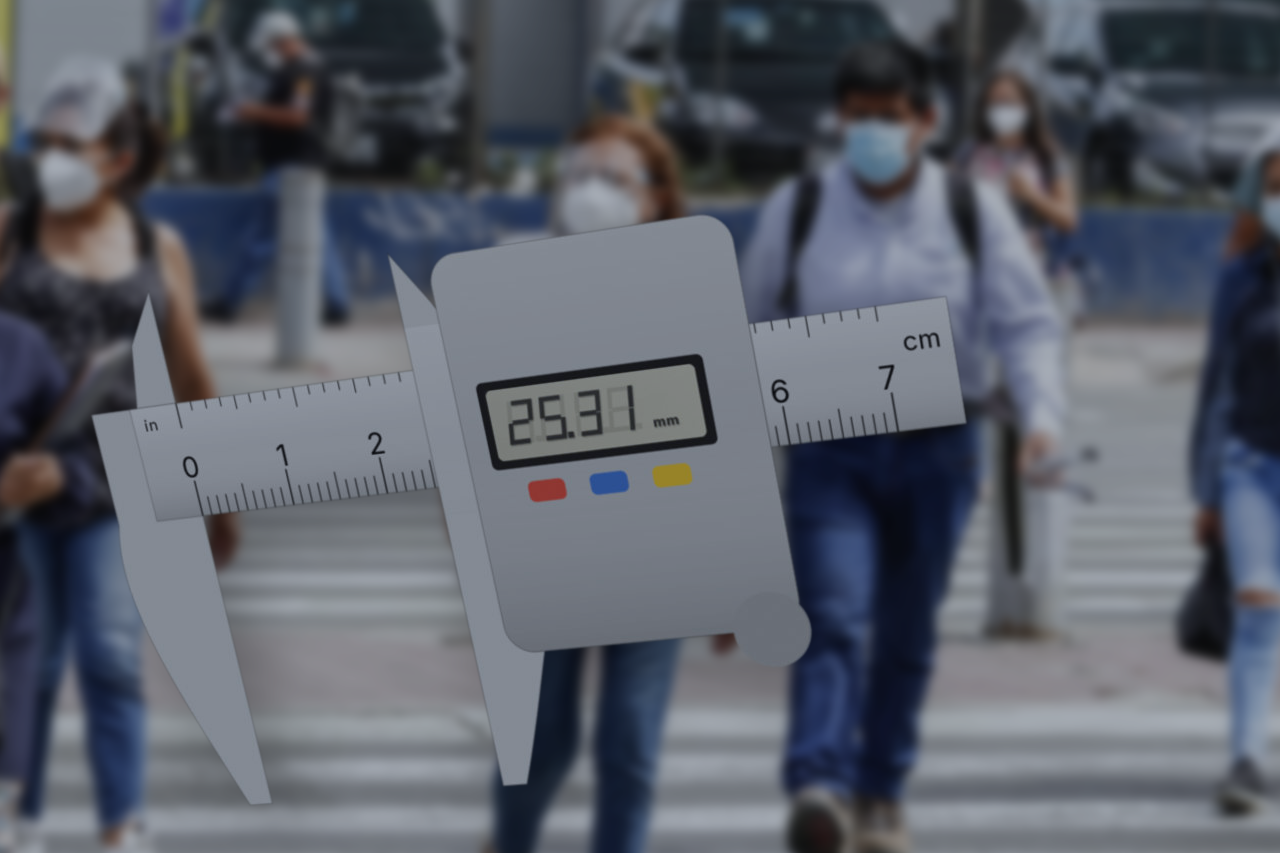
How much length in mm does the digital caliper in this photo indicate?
25.31 mm
